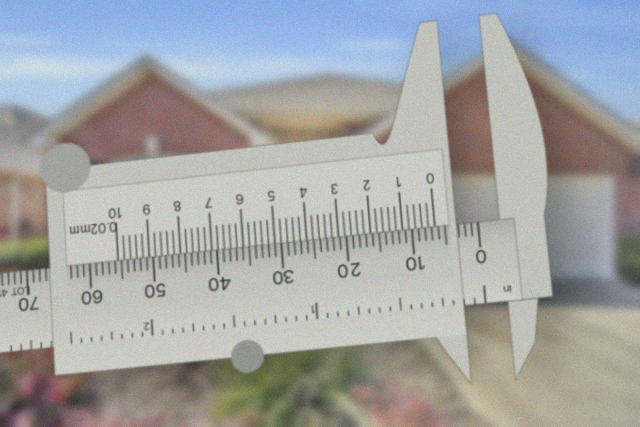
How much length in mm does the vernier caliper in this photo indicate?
6.5 mm
